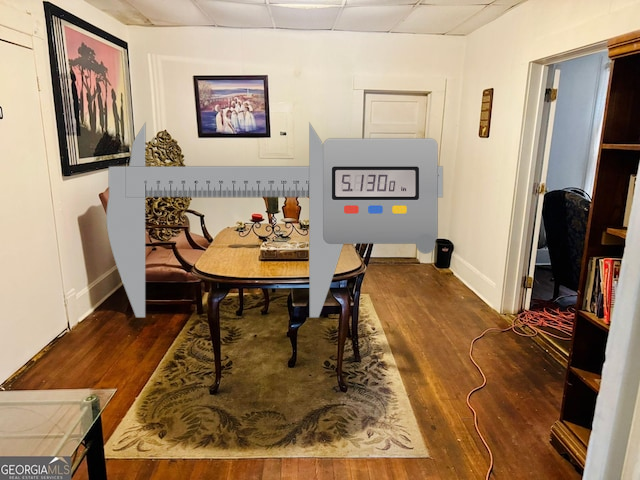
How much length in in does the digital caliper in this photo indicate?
5.1300 in
